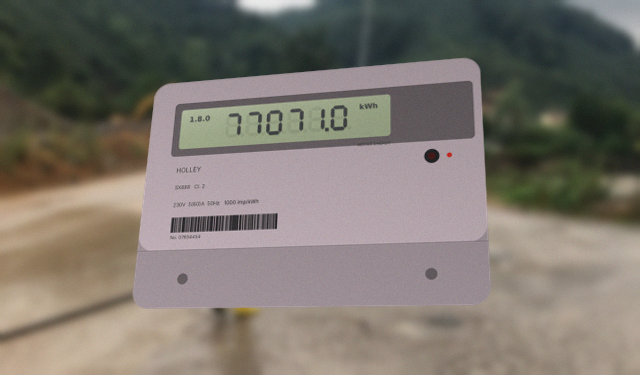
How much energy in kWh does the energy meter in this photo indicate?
77071.0 kWh
